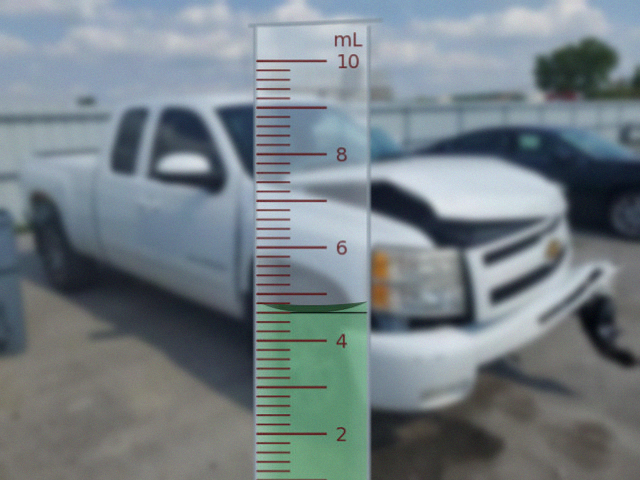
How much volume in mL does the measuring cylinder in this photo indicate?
4.6 mL
